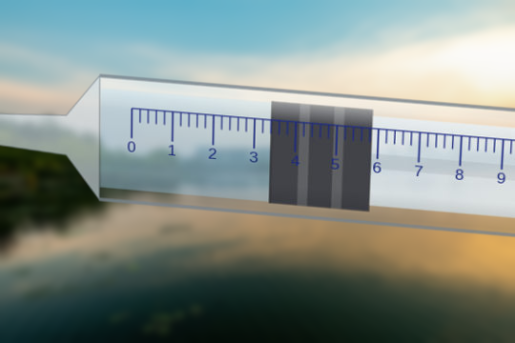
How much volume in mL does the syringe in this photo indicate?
3.4 mL
